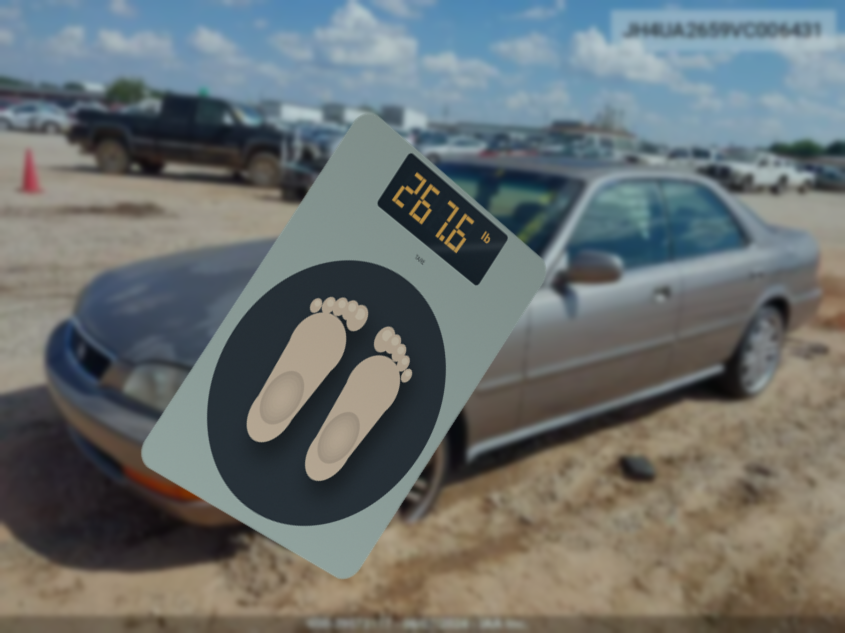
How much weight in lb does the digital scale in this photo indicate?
267.6 lb
